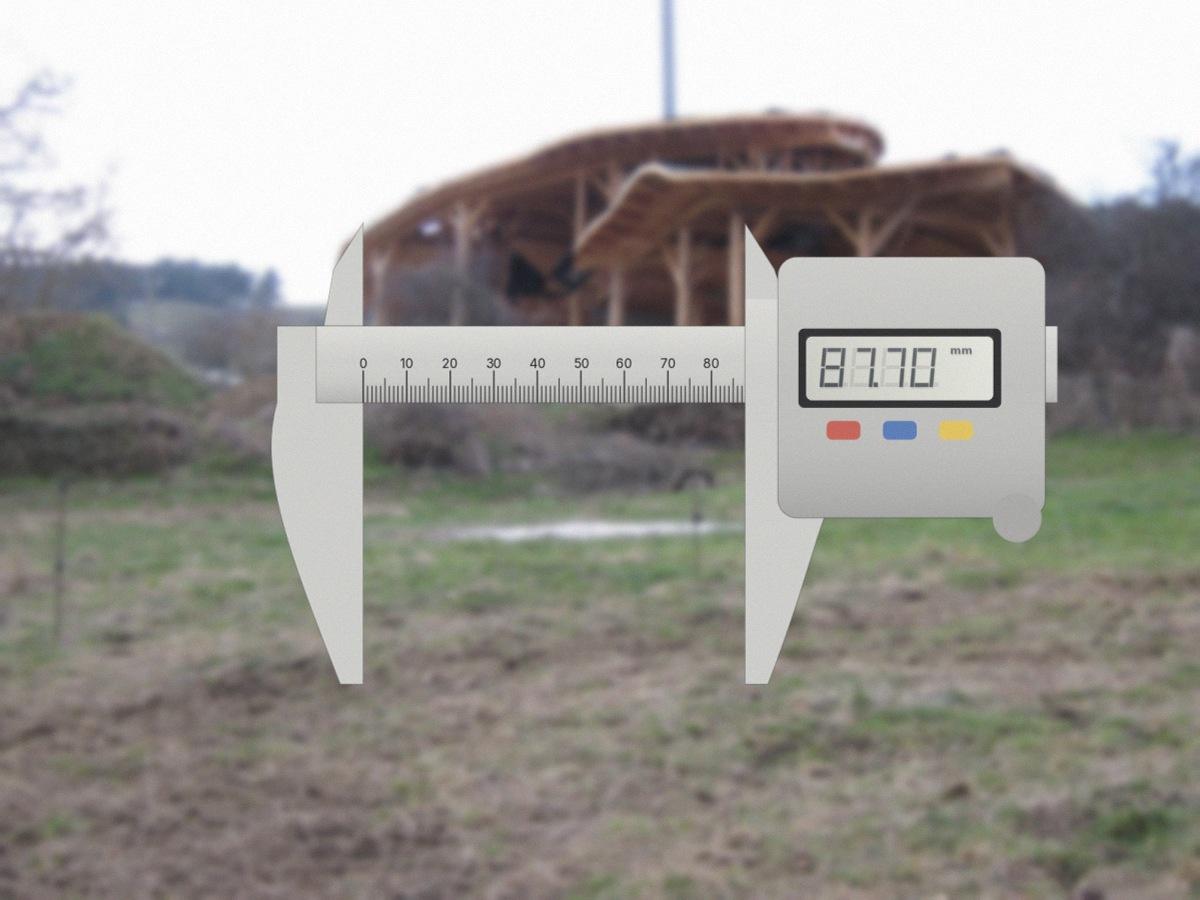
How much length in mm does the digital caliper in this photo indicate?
87.70 mm
